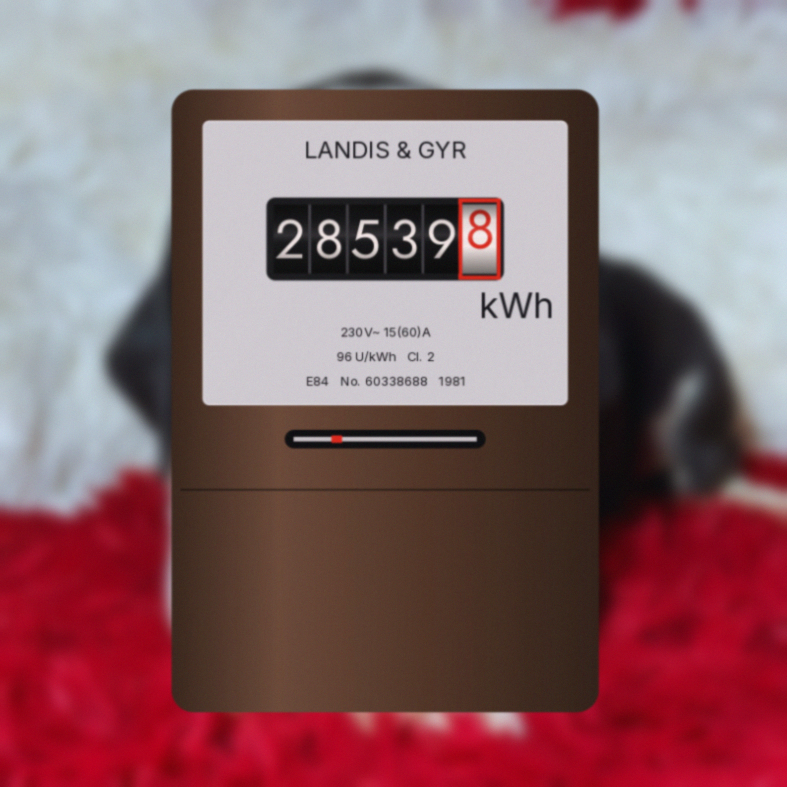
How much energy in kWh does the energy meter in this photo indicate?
28539.8 kWh
